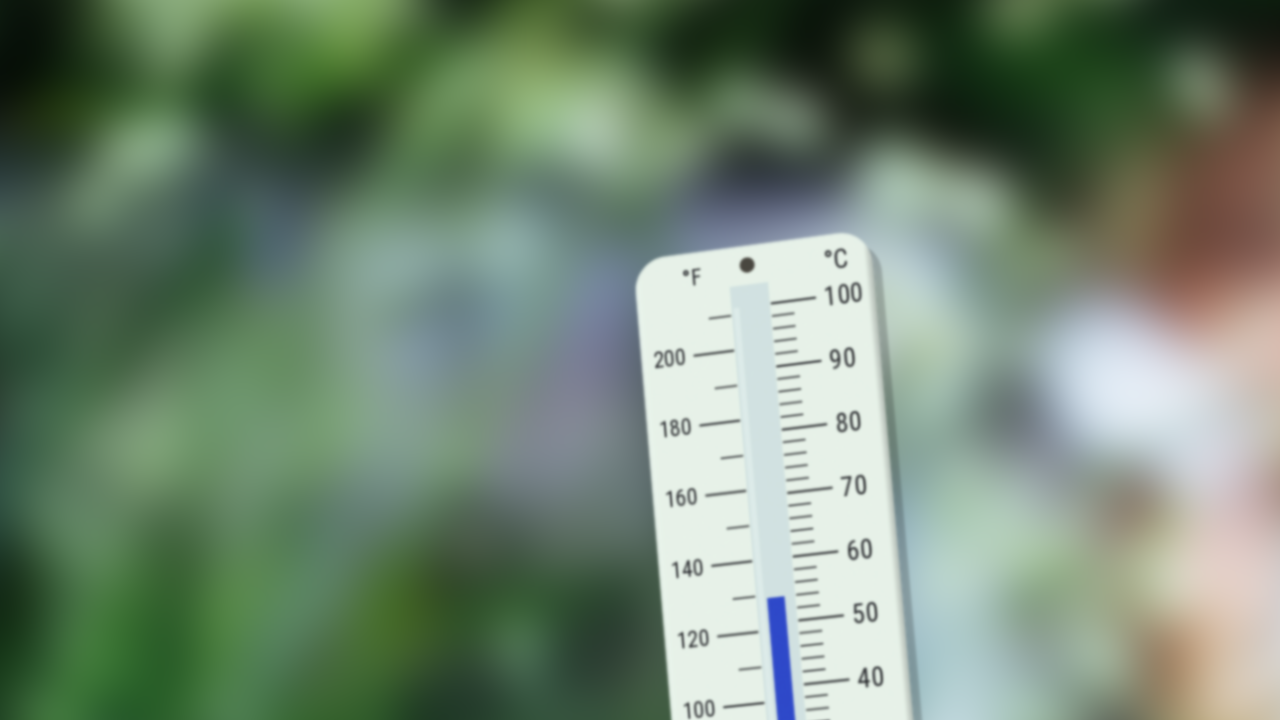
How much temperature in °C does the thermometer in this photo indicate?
54 °C
